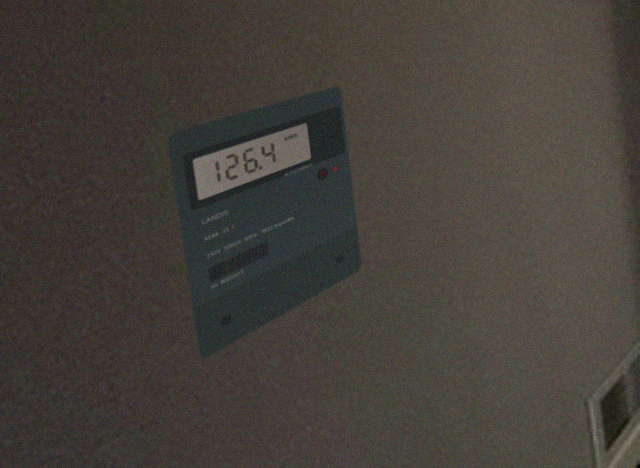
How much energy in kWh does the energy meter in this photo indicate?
126.4 kWh
